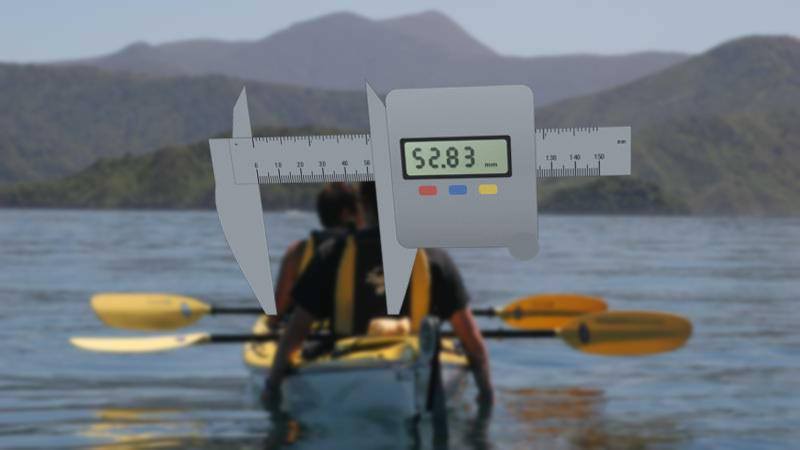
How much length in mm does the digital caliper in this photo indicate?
52.83 mm
